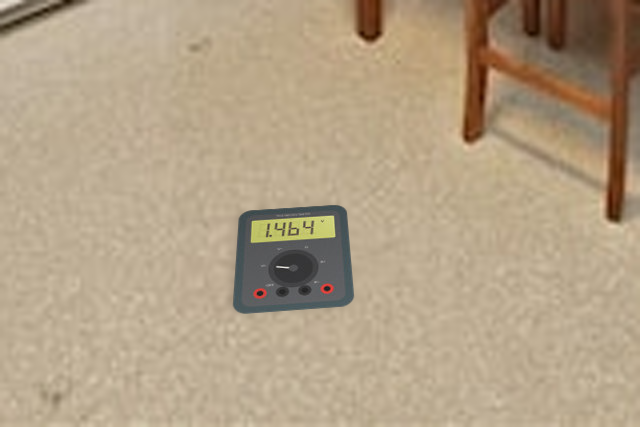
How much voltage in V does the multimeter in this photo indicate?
1.464 V
